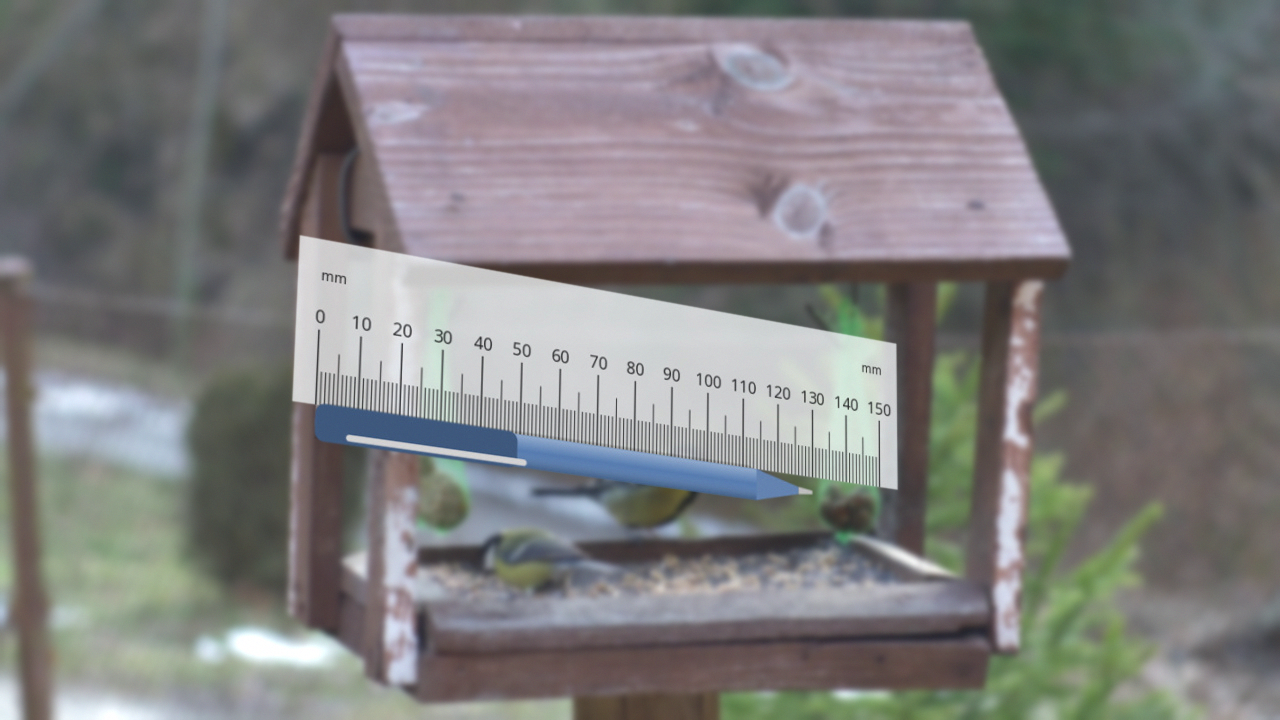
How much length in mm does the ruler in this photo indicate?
130 mm
